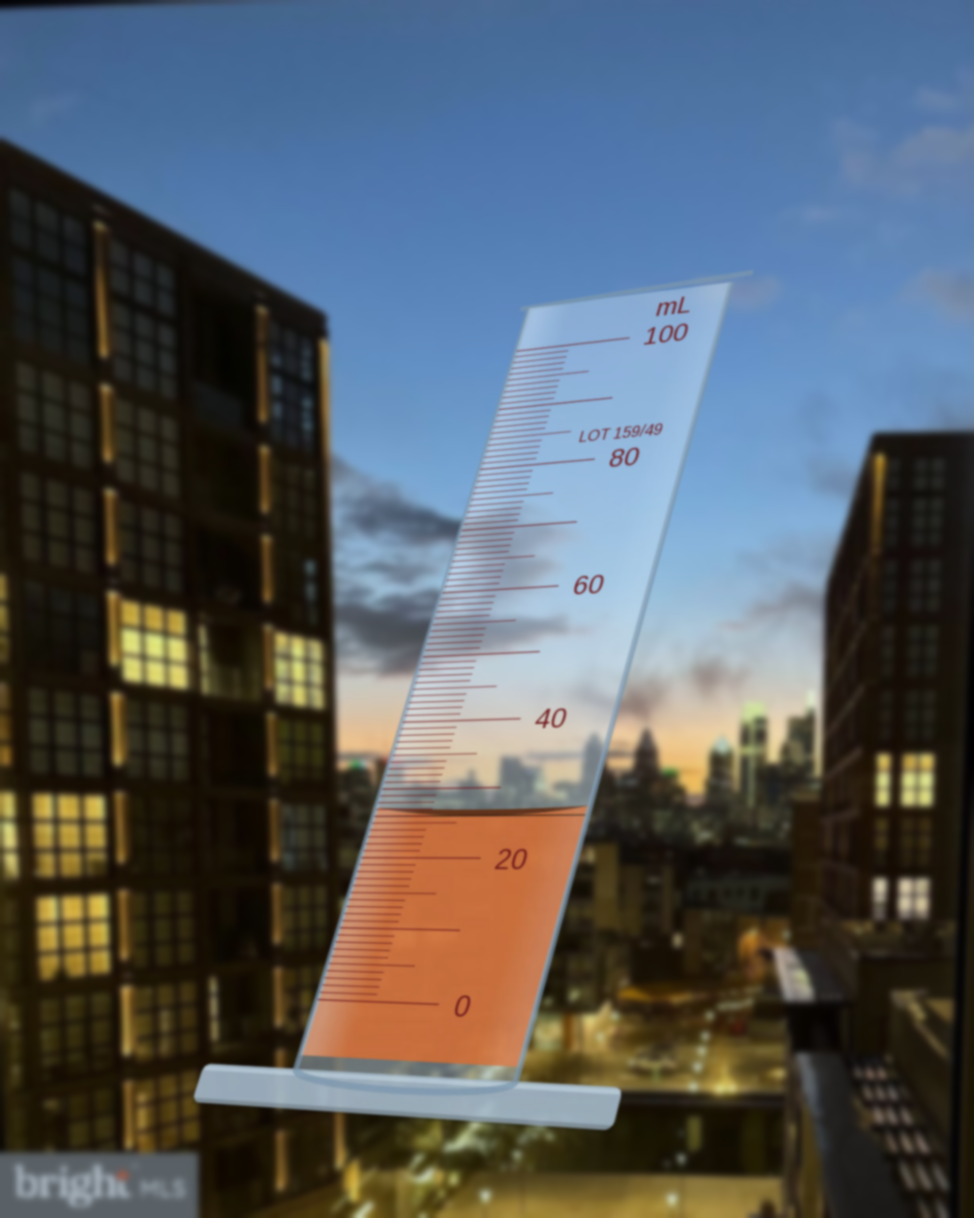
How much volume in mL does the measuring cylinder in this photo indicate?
26 mL
